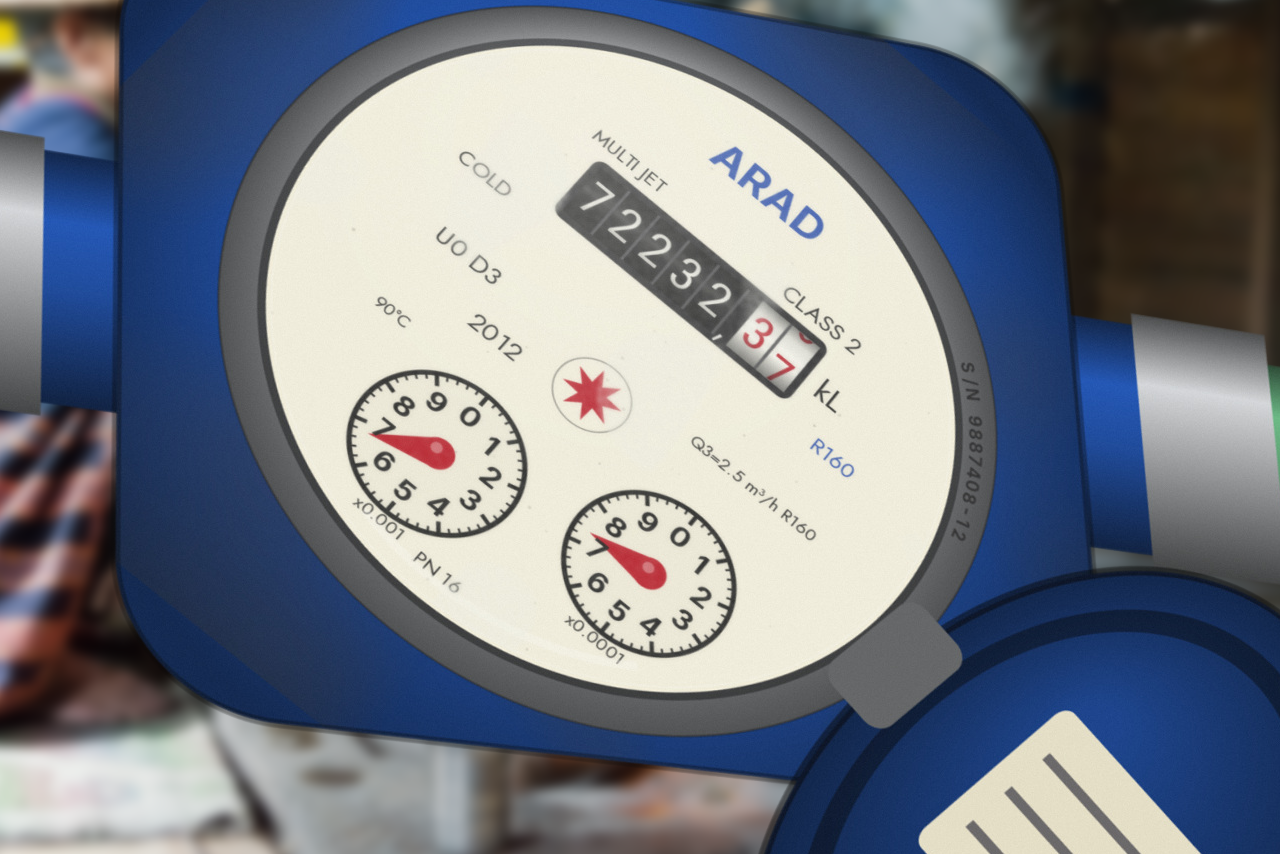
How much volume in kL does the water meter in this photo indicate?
72232.3667 kL
